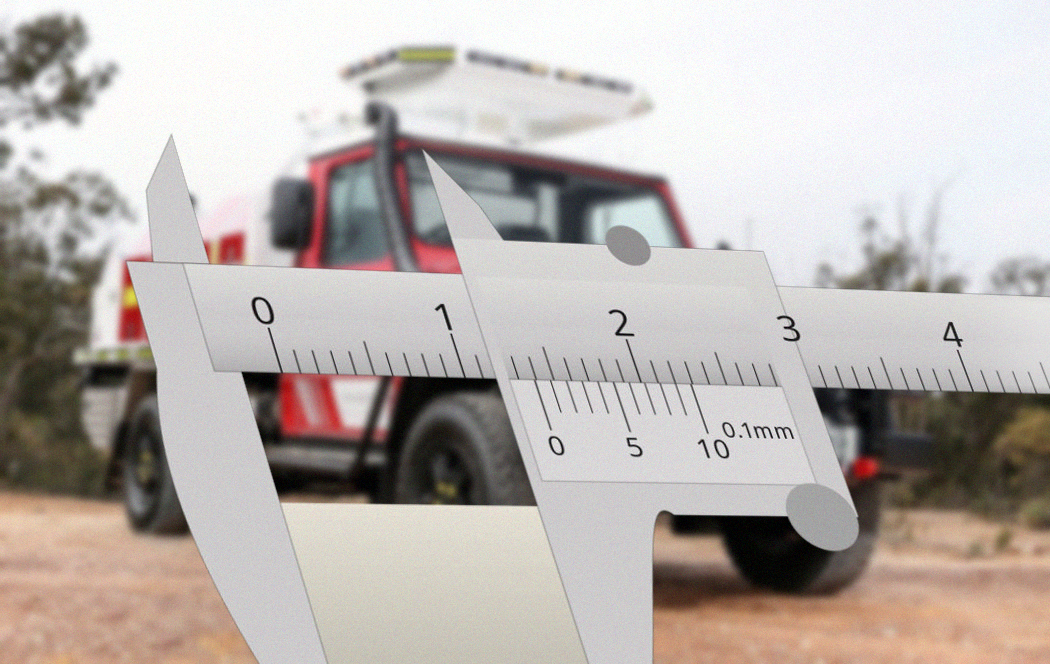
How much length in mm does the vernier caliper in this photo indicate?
13.9 mm
